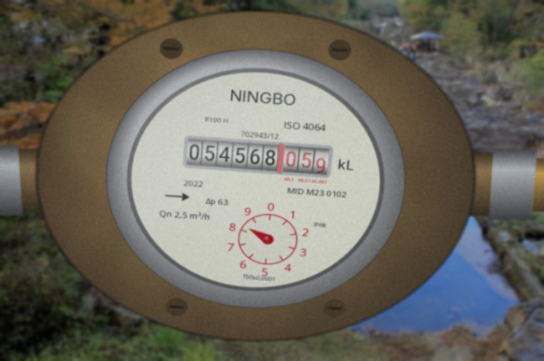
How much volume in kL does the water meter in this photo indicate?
54568.0588 kL
